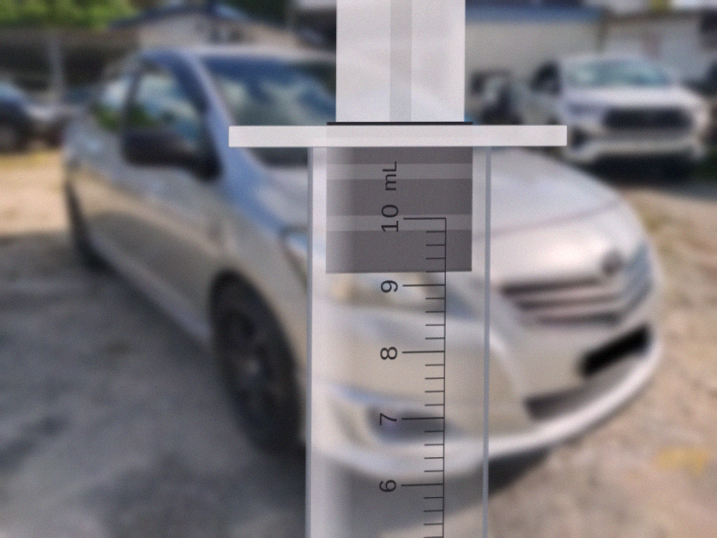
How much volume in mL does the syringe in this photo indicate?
9.2 mL
